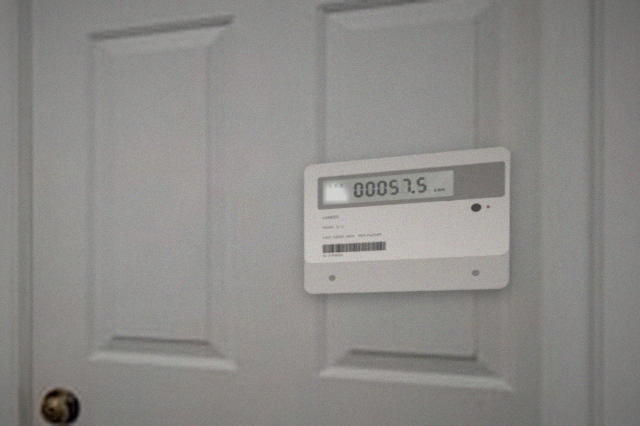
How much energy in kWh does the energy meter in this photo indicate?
57.5 kWh
